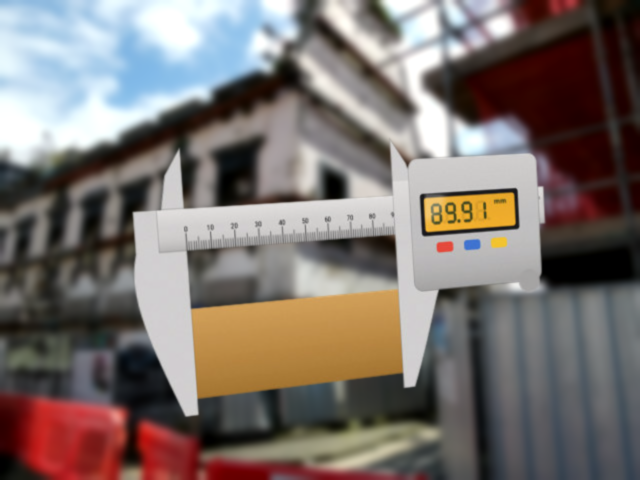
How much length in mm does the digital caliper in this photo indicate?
89.91 mm
